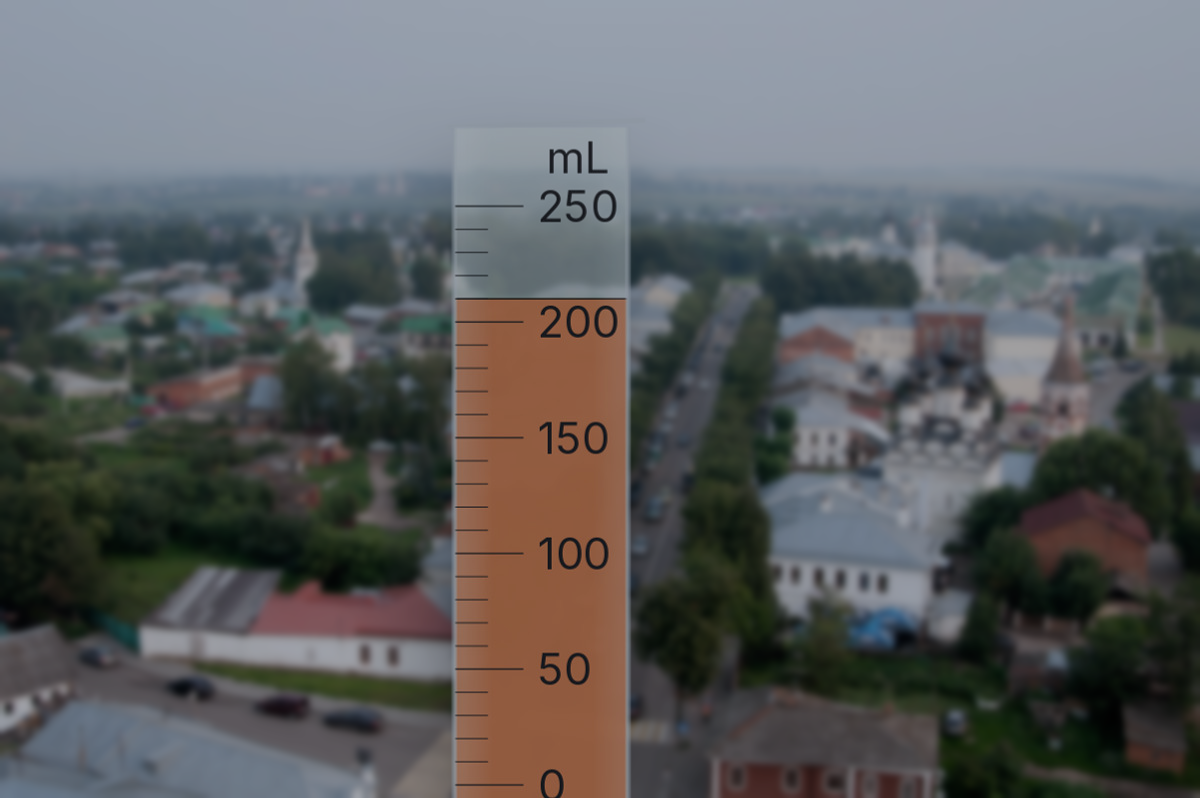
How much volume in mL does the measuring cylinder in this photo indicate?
210 mL
